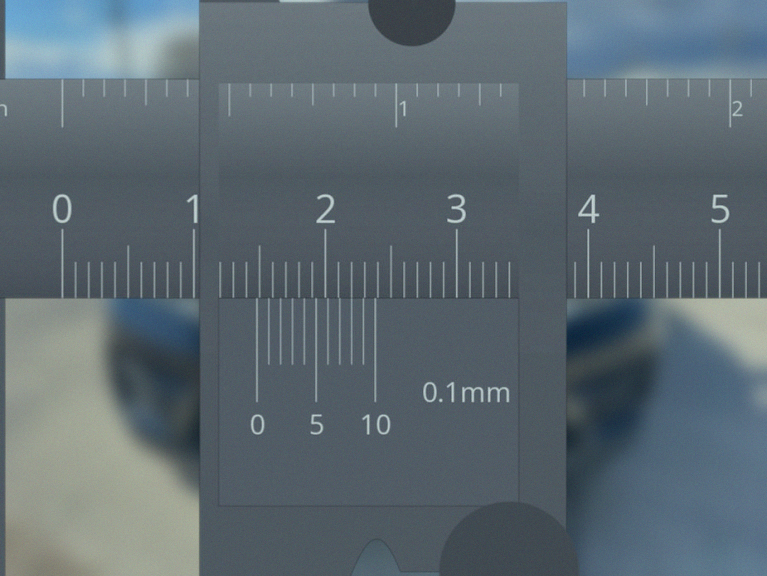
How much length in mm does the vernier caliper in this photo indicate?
14.8 mm
